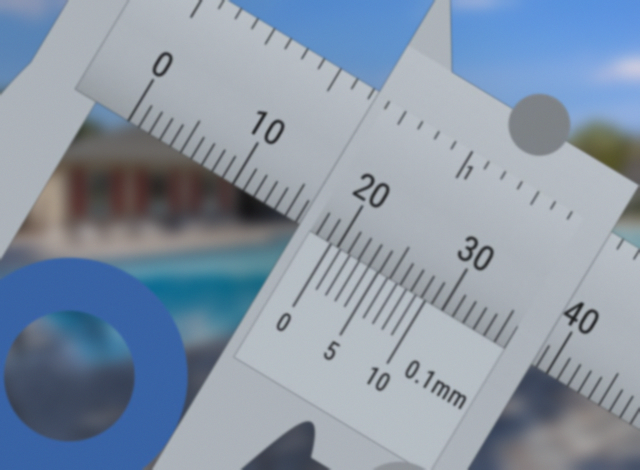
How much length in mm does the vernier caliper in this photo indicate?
19.4 mm
